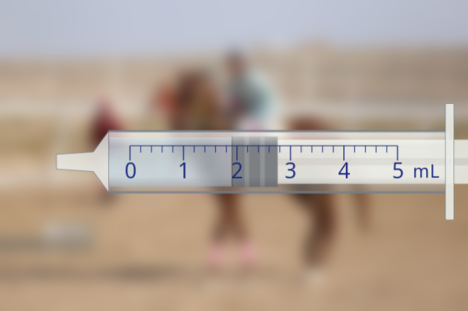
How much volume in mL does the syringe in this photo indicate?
1.9 mL
